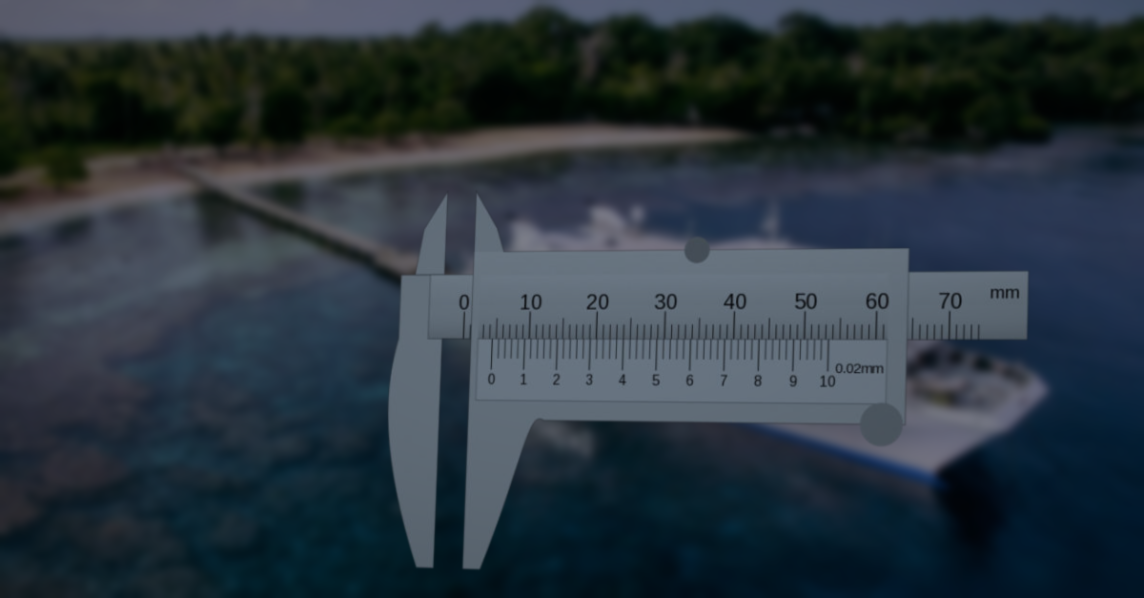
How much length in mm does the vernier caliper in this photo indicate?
4.4 mm
